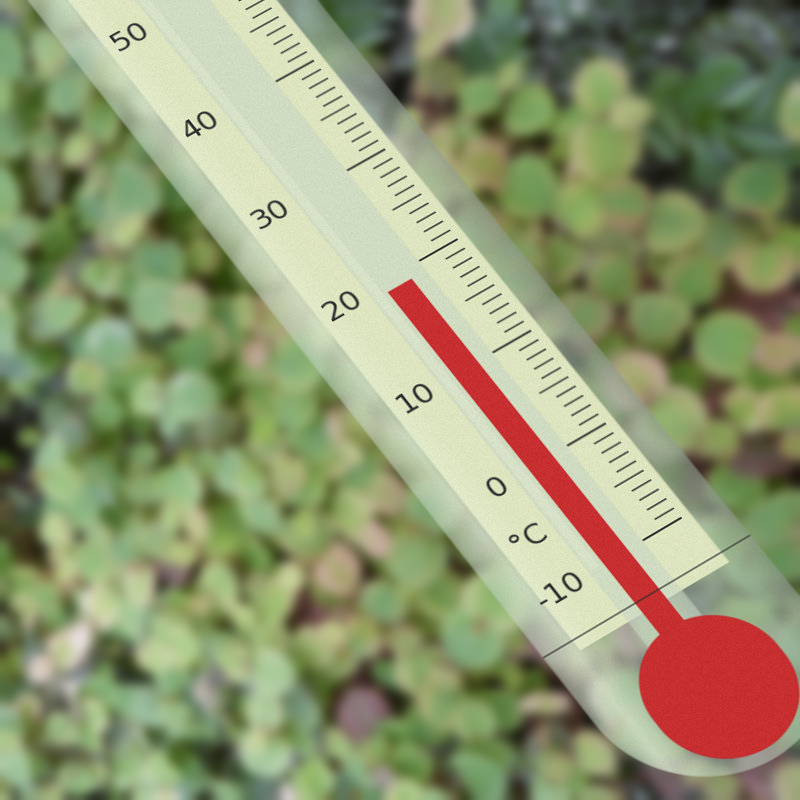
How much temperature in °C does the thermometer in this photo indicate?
19 °C
